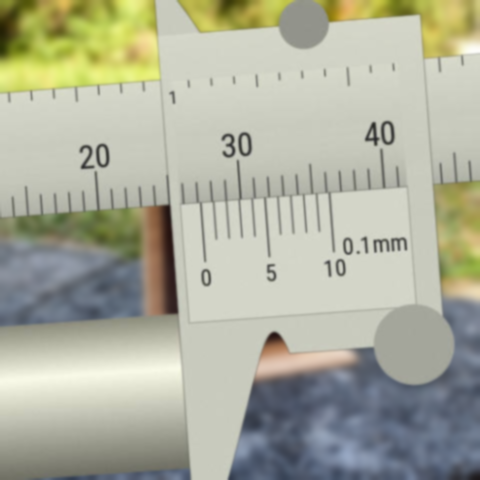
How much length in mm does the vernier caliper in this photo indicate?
27.2 mm
